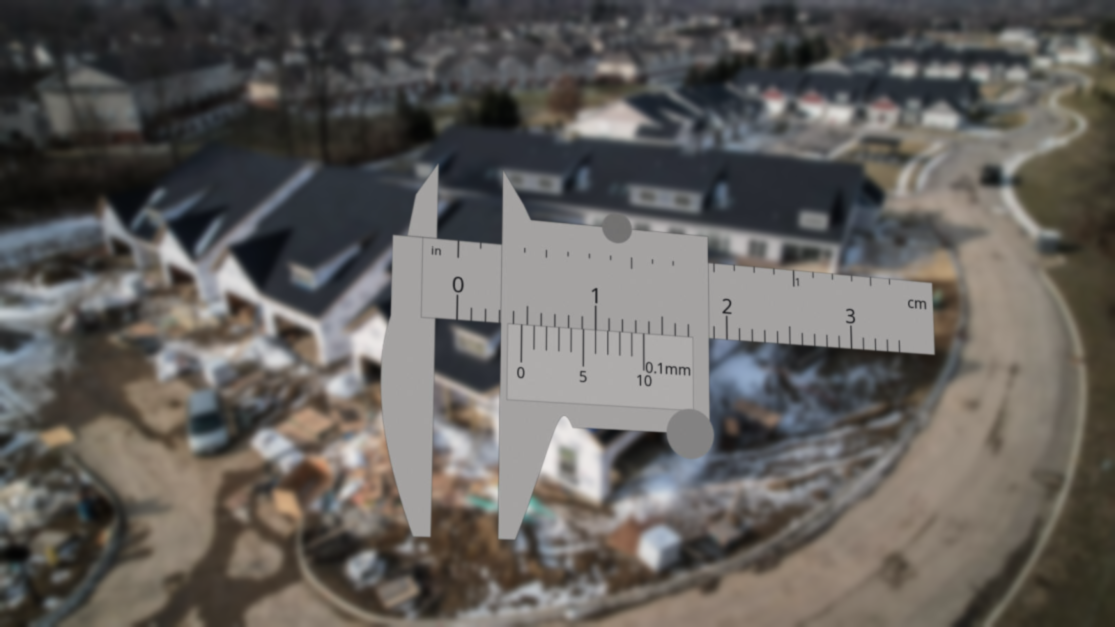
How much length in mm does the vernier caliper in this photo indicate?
4.6 mm
